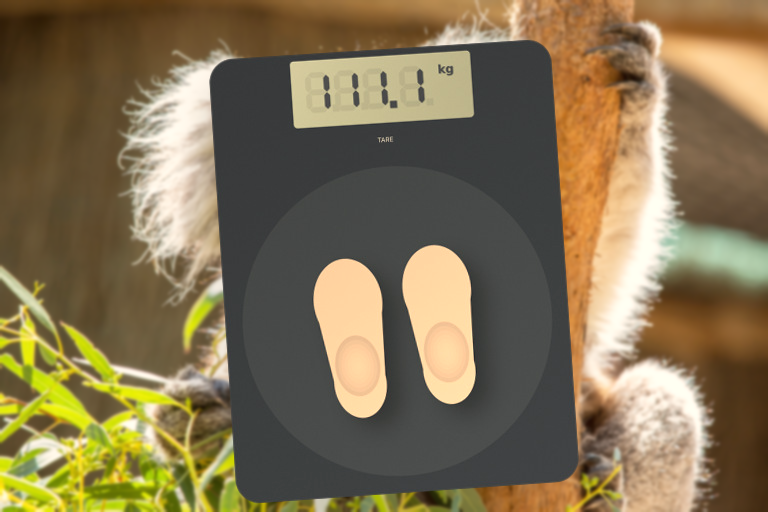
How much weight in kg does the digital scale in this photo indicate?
111.1 kg
